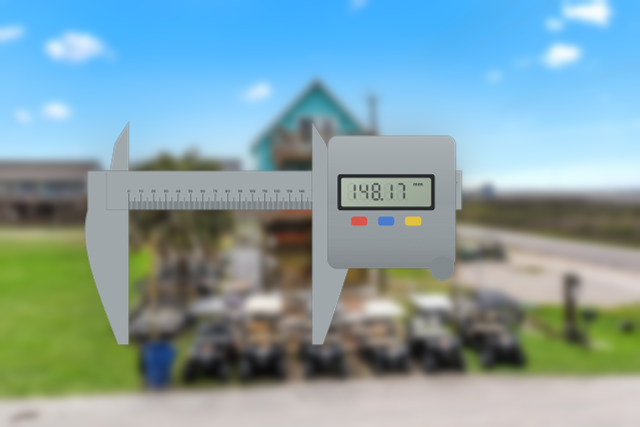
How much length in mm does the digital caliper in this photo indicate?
148.17 mm
